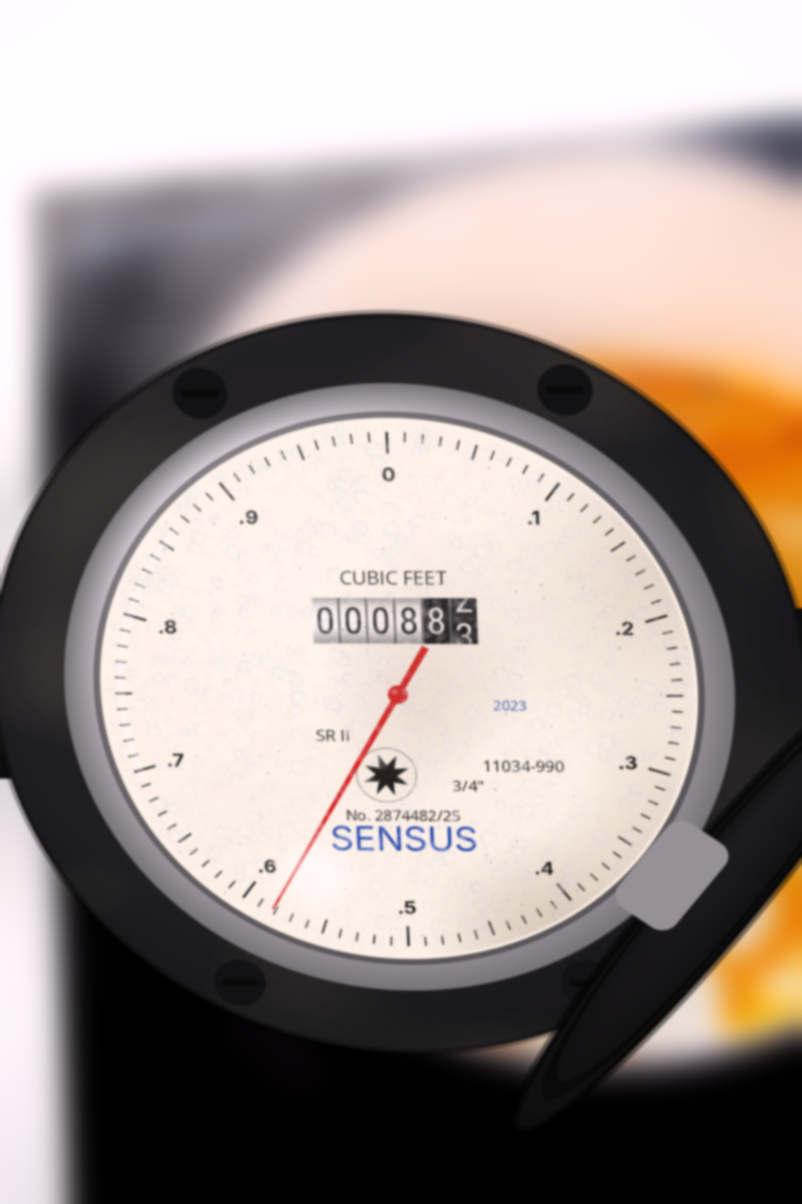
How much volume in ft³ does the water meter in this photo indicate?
882.58 ft³
